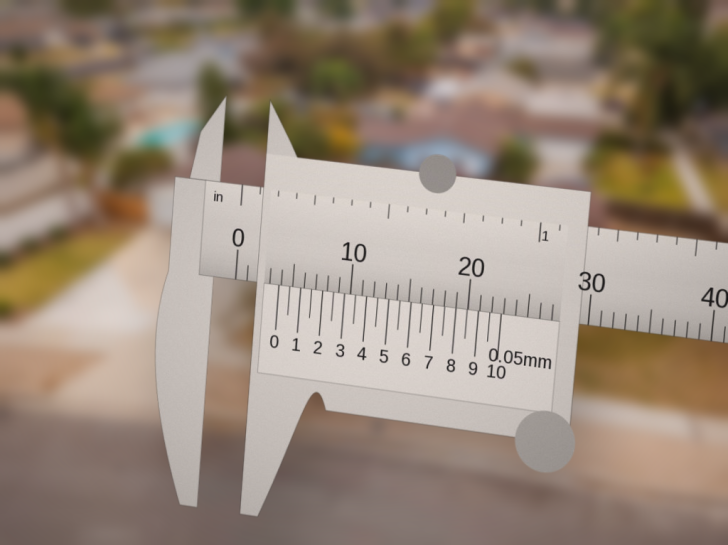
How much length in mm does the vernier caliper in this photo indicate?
3.8 mm
